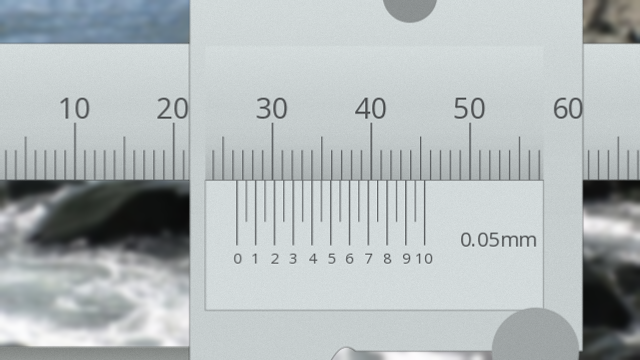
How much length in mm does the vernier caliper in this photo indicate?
26.4 mm
